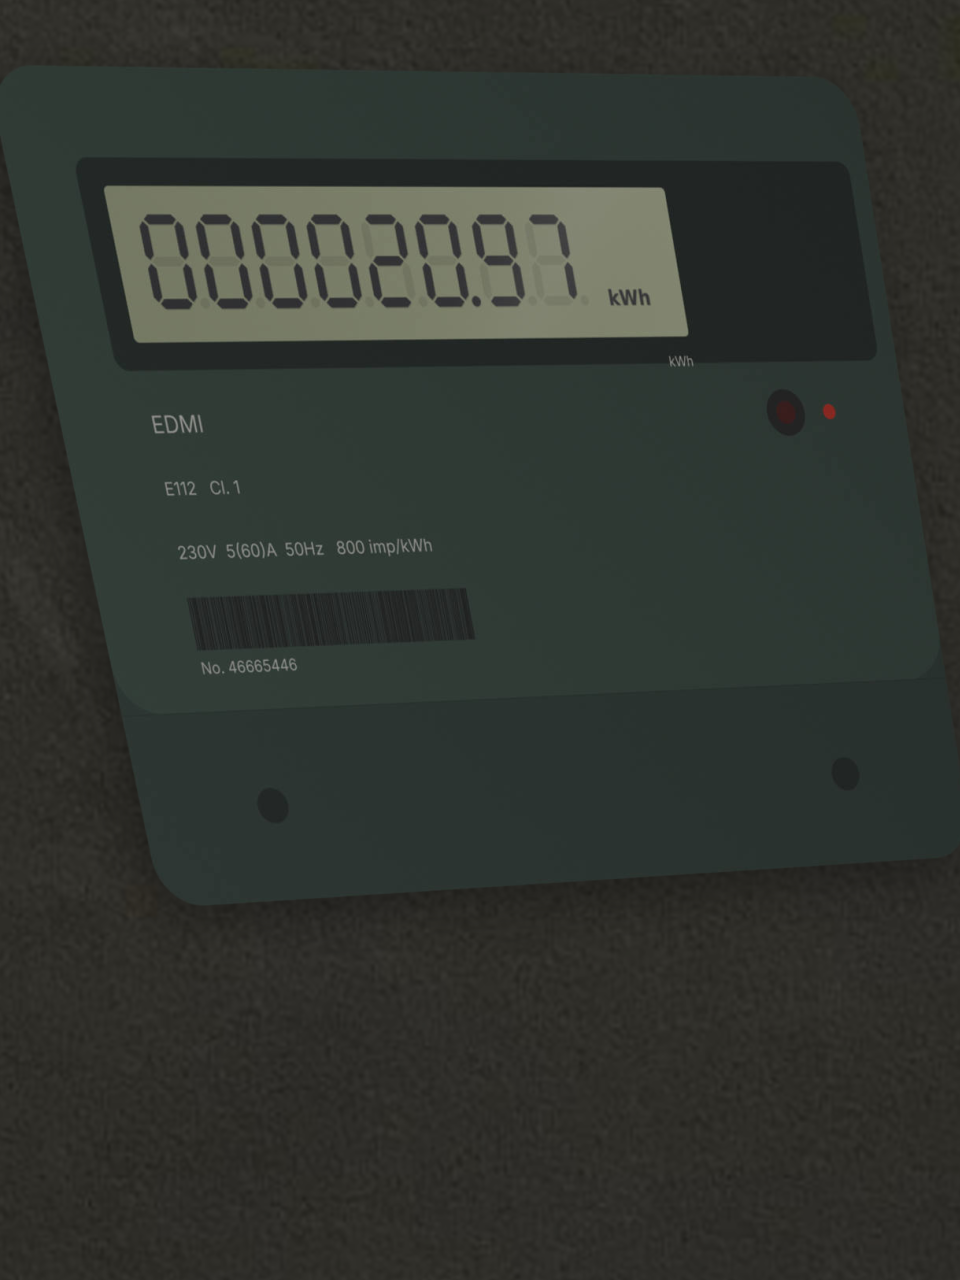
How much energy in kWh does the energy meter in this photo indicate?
20.97 kWh
